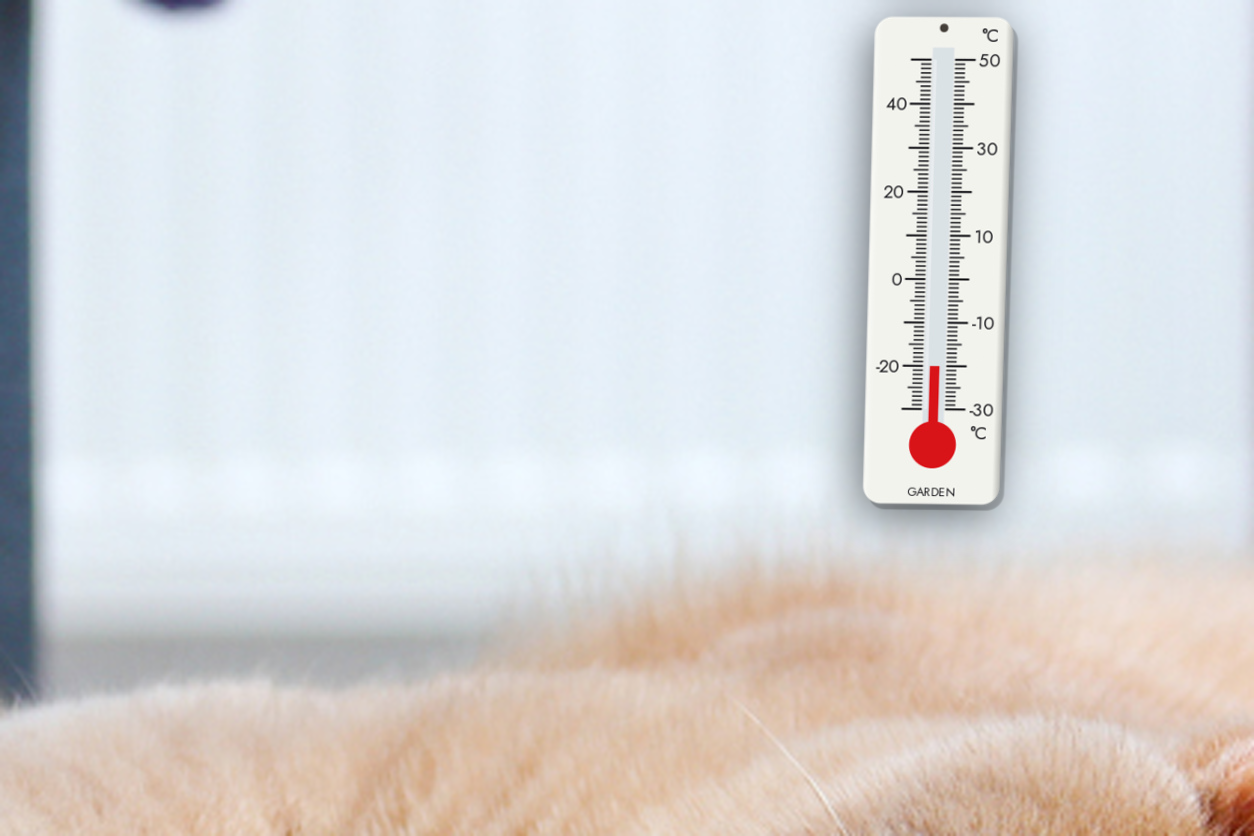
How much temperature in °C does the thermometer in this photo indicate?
-20 °C
